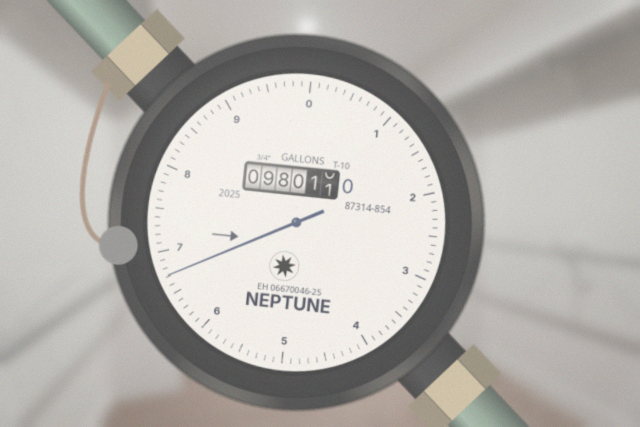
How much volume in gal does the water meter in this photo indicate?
980106.7 gal
